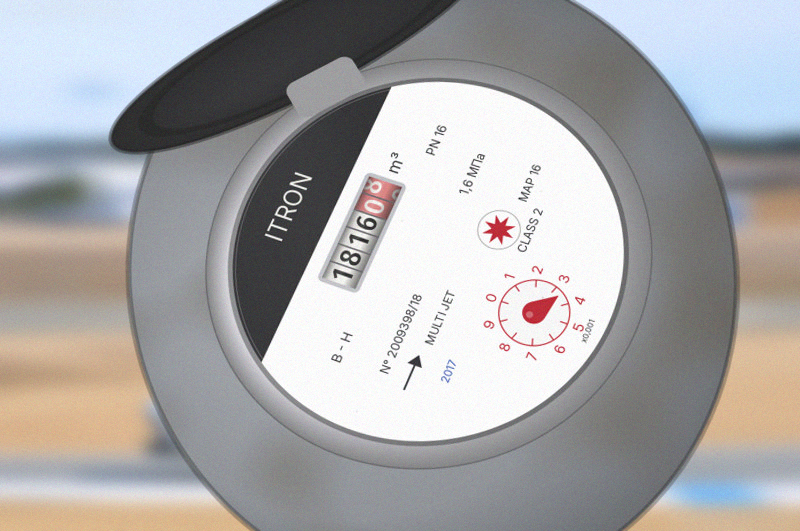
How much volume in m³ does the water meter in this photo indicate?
1816.083 m³
